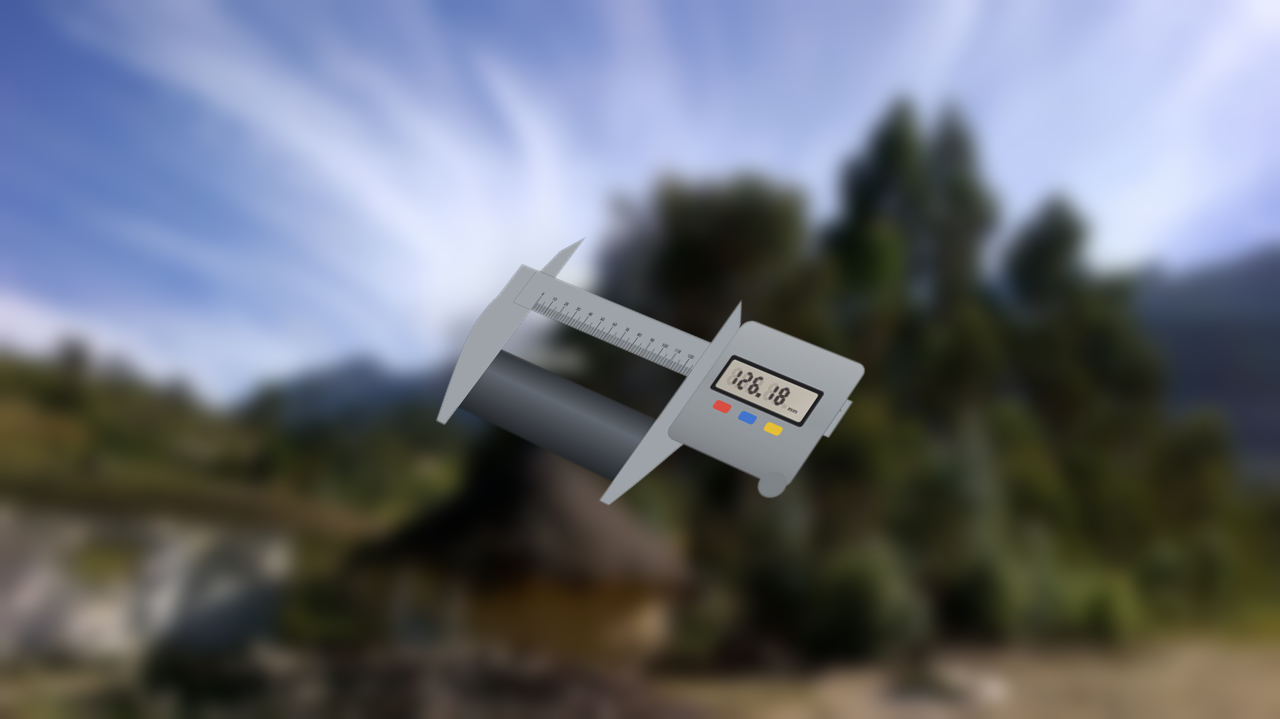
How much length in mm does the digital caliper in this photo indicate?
126.18 mm
